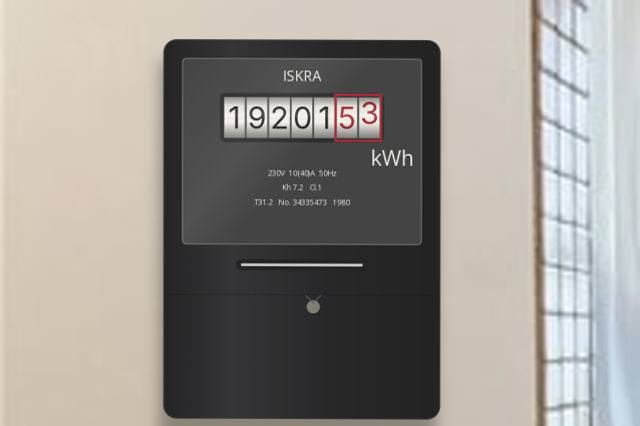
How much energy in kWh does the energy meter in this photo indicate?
19201.53 kWh
